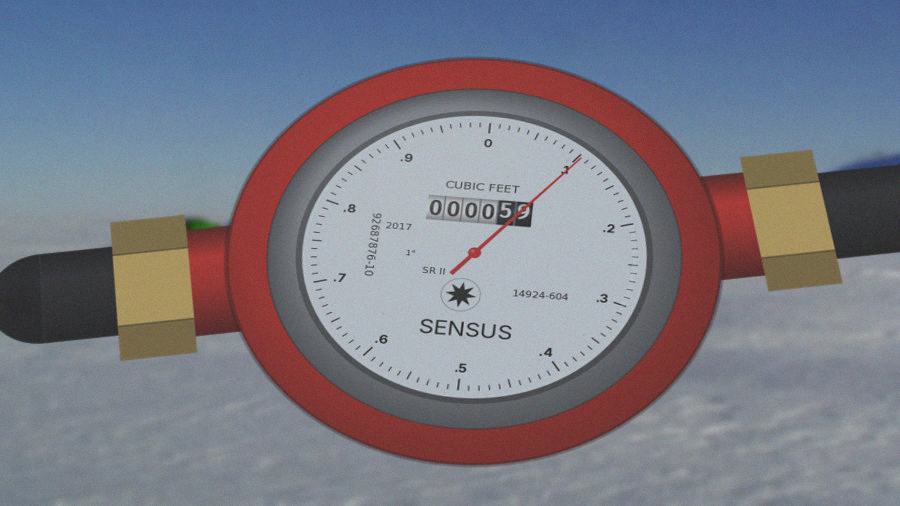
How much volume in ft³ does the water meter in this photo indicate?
59.10 ft³
